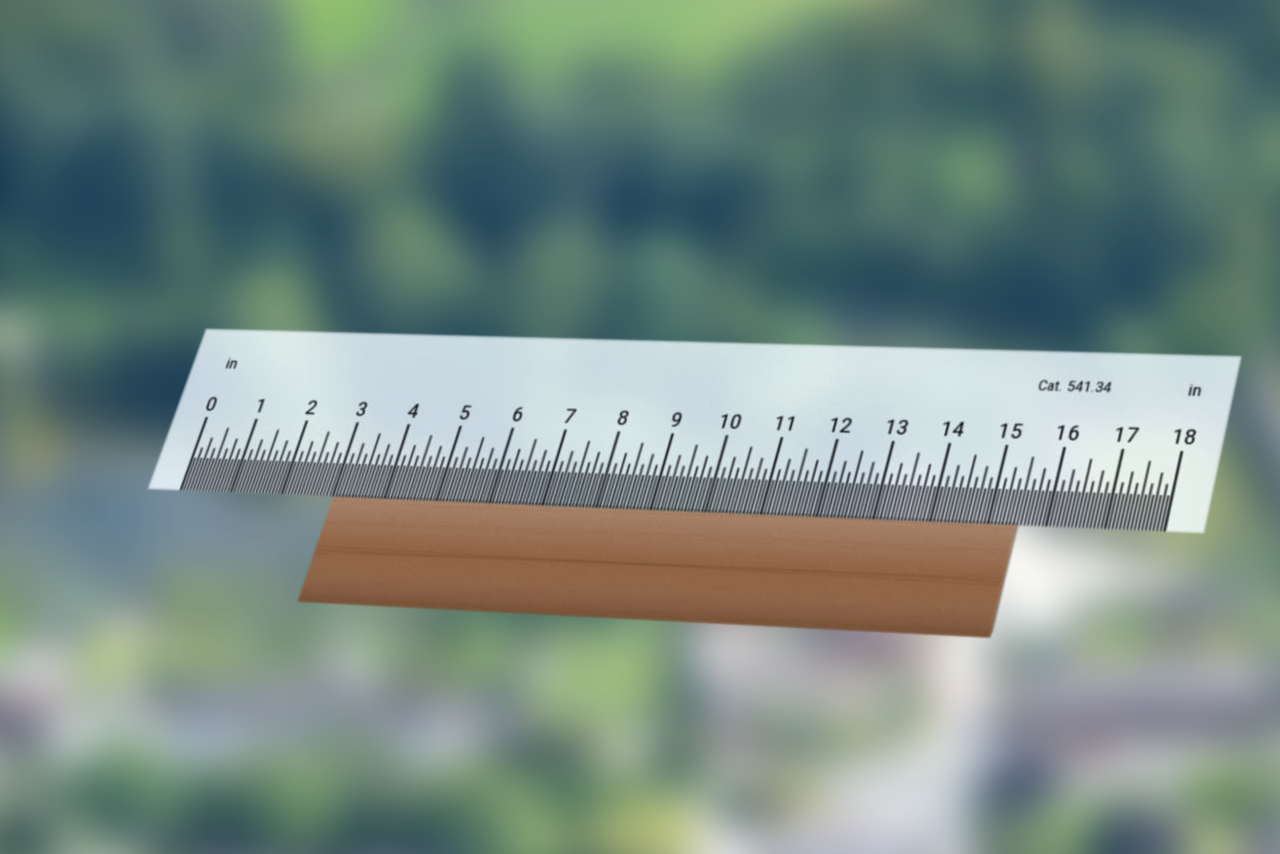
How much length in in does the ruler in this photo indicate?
12.5 in
